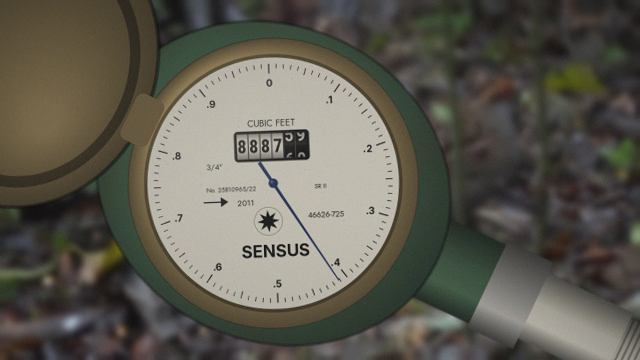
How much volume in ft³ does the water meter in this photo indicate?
888759.41 ft³
